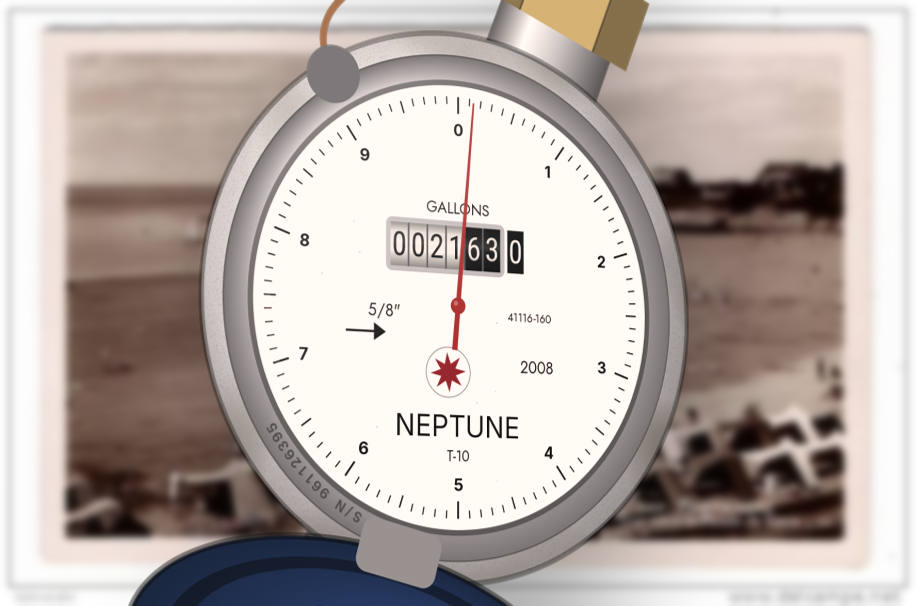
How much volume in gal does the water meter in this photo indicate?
21630.1 gal
